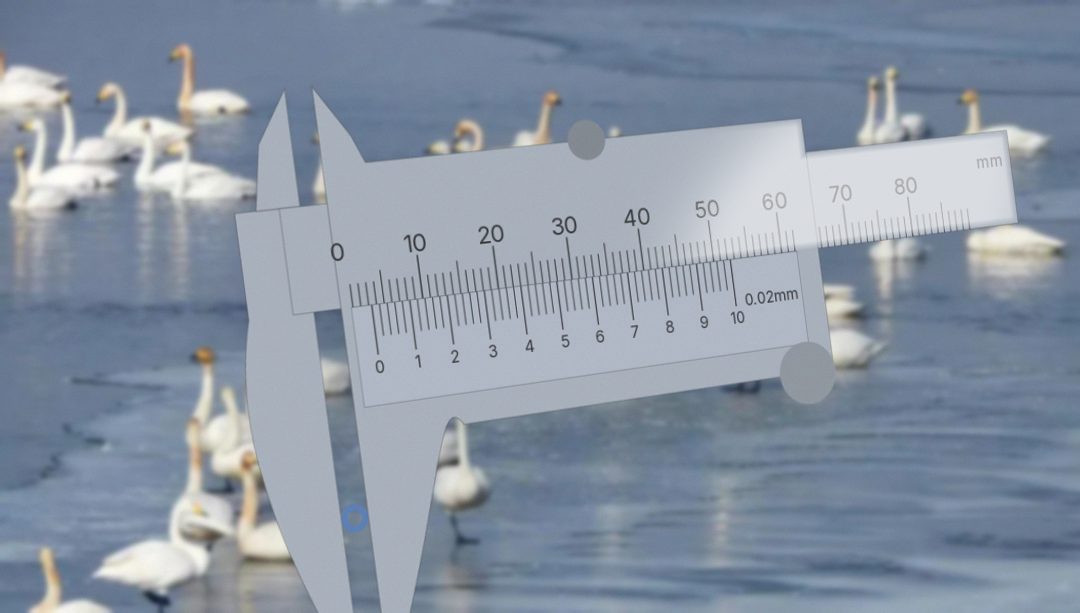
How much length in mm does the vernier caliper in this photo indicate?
3.4 mm
